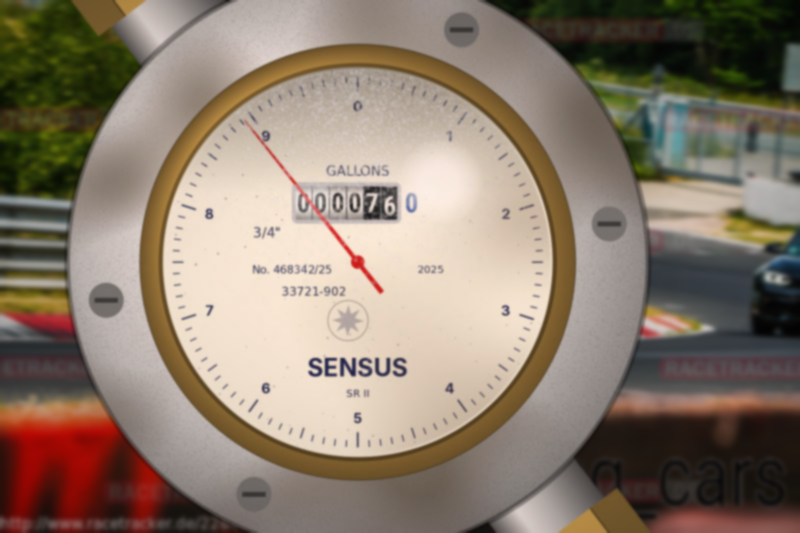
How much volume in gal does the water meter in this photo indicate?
758.9 gal
